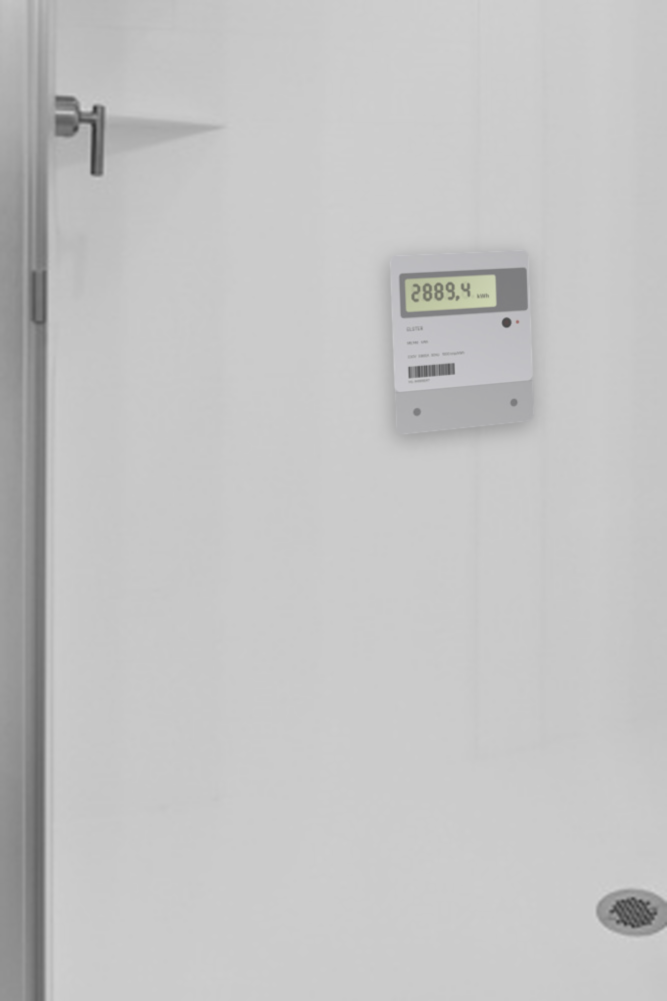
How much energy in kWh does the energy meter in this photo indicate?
2889.4 kWh
